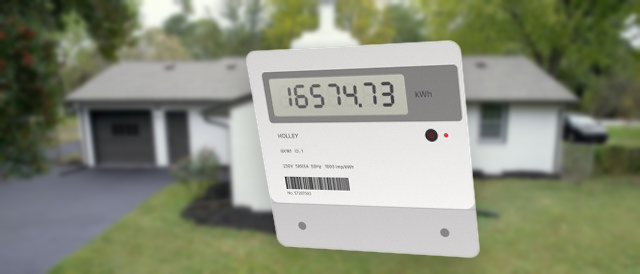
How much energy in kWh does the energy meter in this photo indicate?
16574.73 kWh
